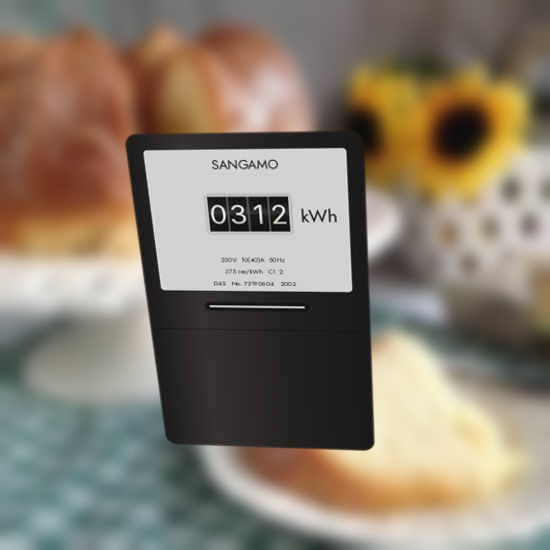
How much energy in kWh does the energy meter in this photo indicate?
312 kWh
